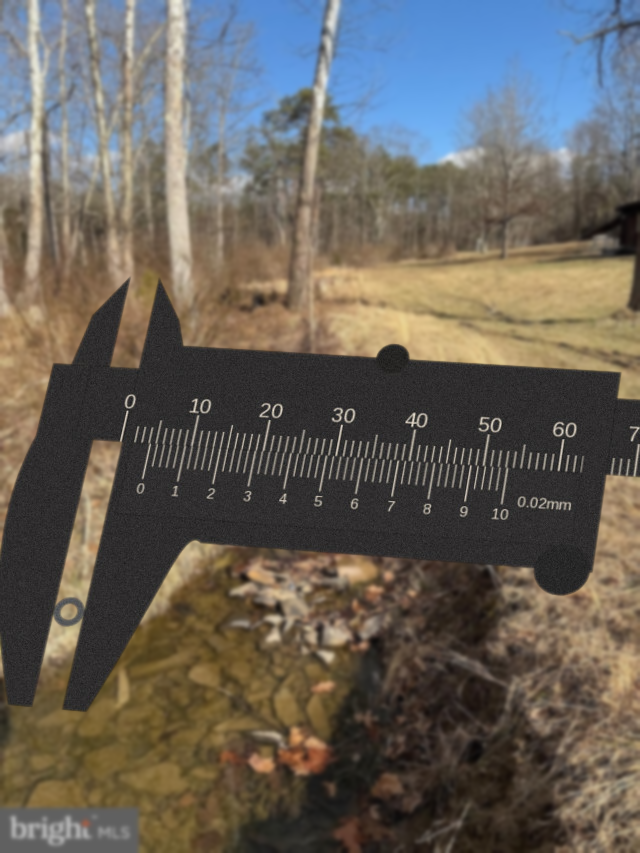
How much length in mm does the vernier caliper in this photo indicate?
4.2 mm
